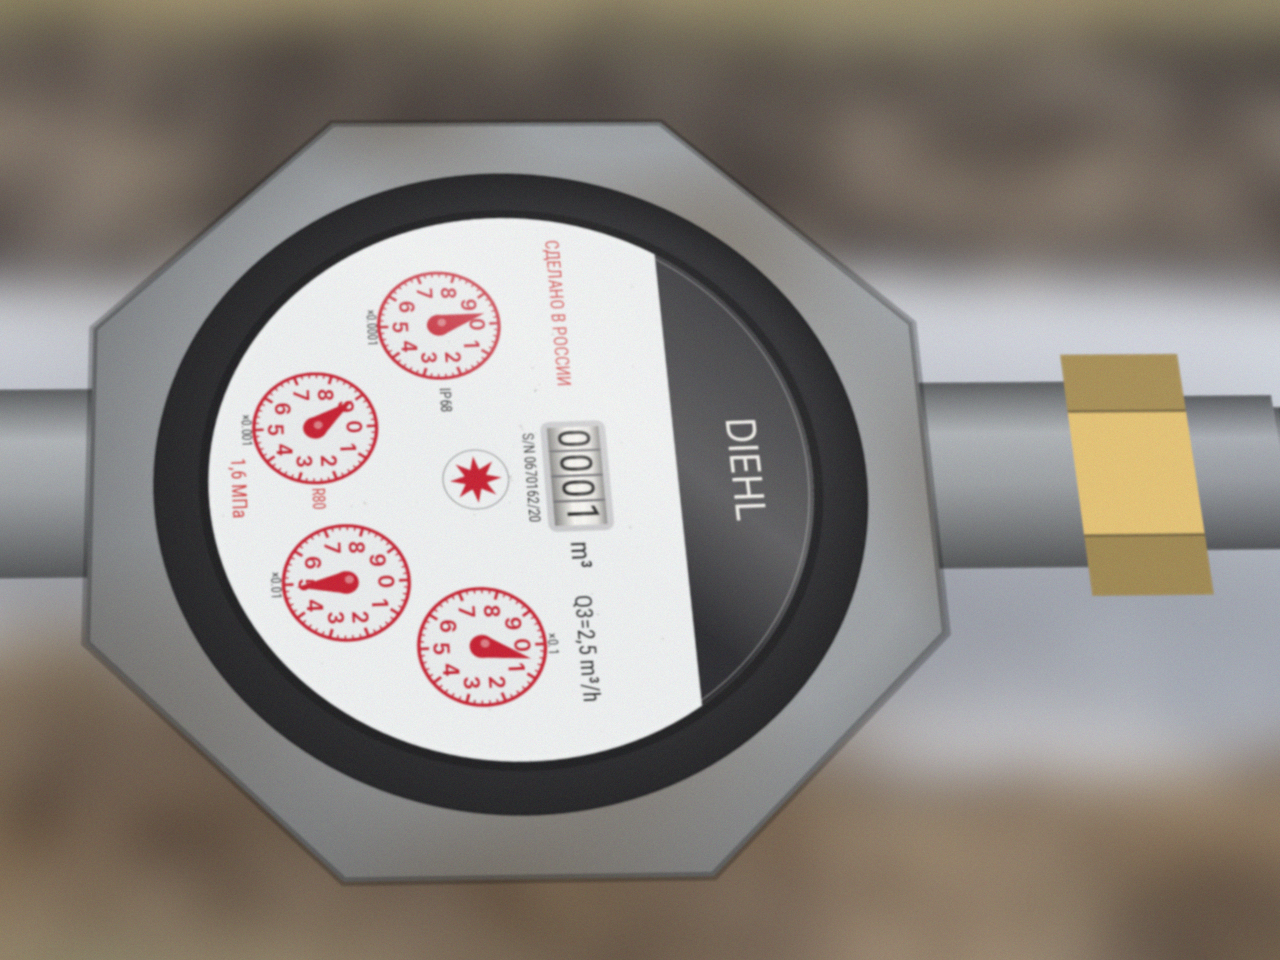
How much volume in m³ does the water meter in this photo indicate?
1.0489 m³
